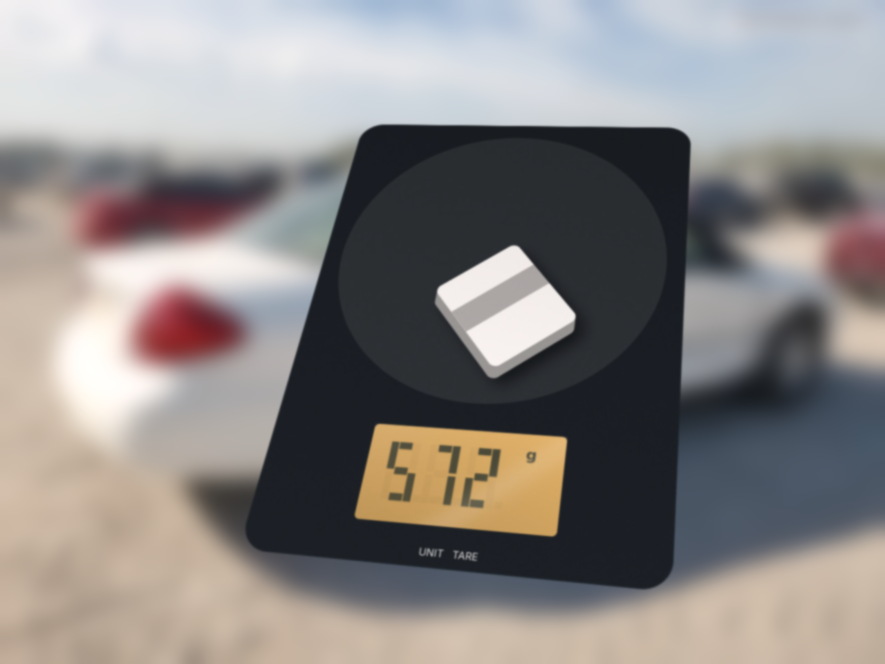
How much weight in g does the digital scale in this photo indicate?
572 g
